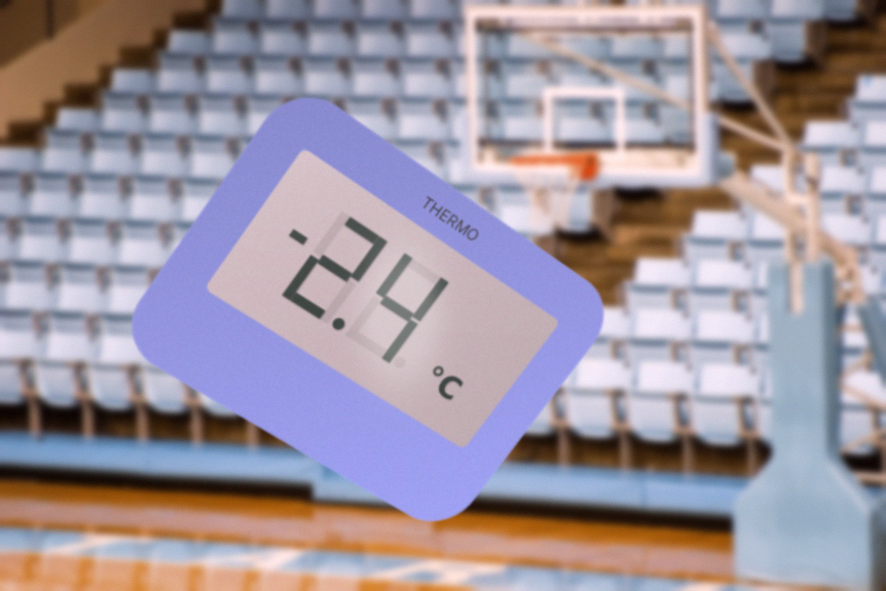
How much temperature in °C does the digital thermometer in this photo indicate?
-2.4 °C
